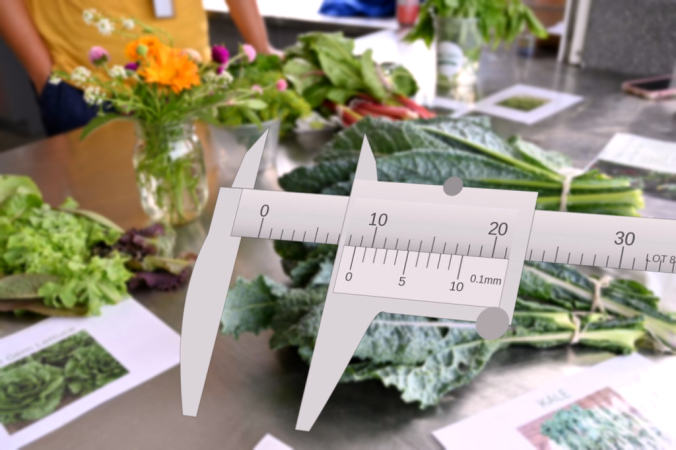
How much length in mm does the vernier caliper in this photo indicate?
8.6 mm
